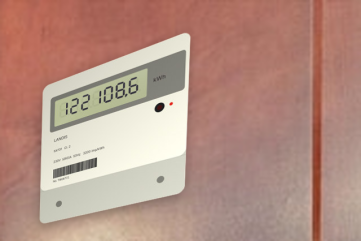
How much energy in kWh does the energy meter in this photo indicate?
122108.6 kWh
